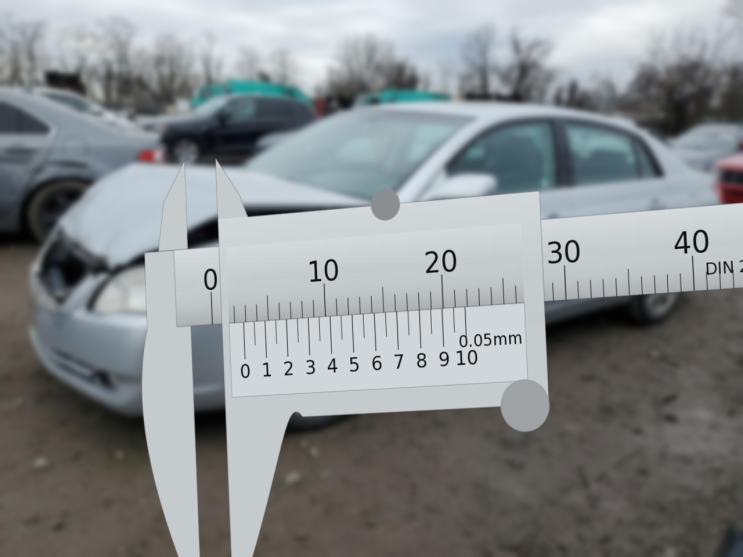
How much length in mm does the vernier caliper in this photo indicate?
2.8 mm
